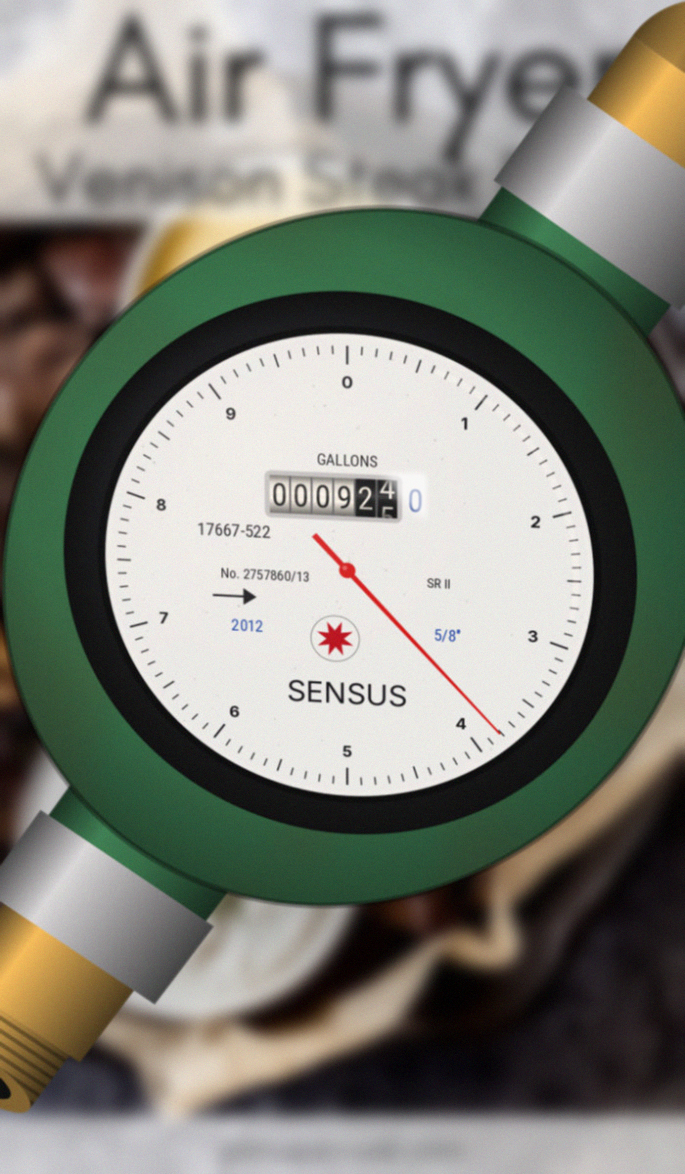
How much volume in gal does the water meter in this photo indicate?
9243.8 gal
